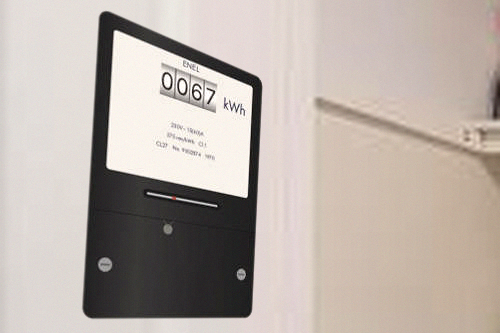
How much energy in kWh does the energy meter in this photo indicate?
67 kWh
